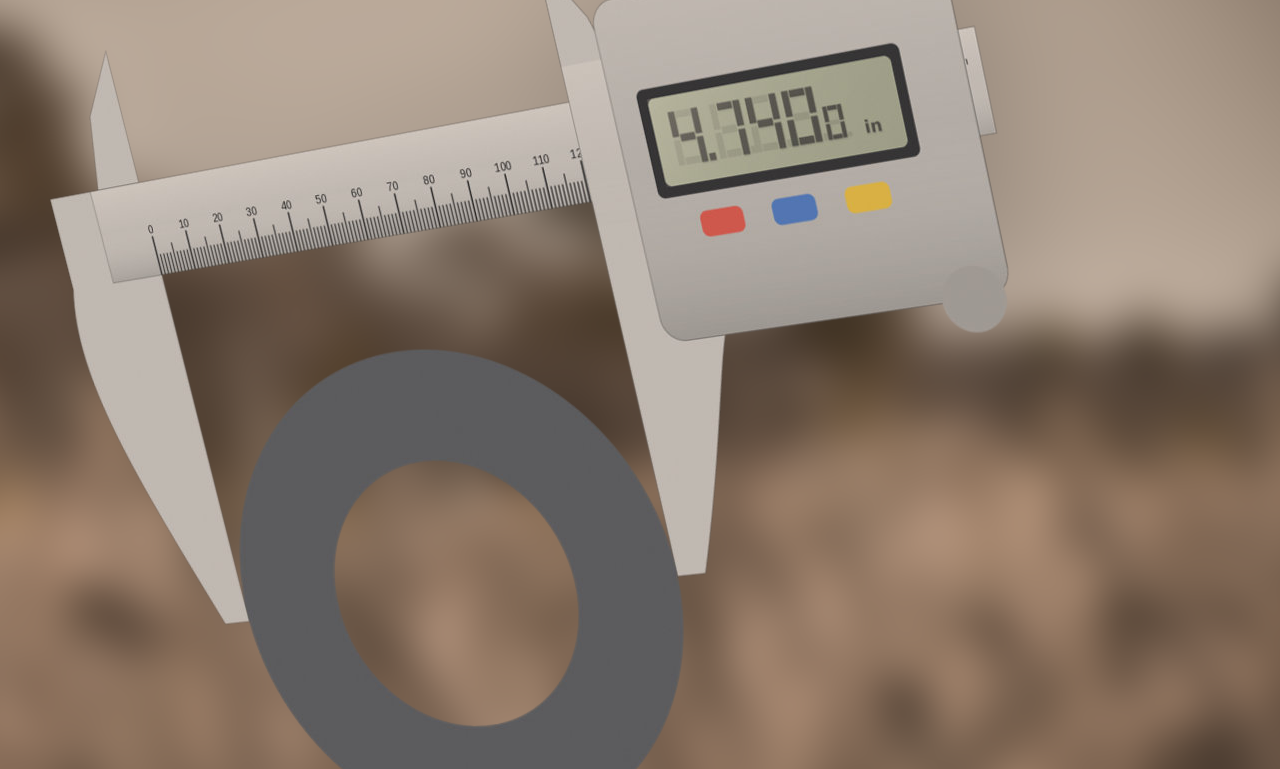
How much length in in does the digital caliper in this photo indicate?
4.7400 in
